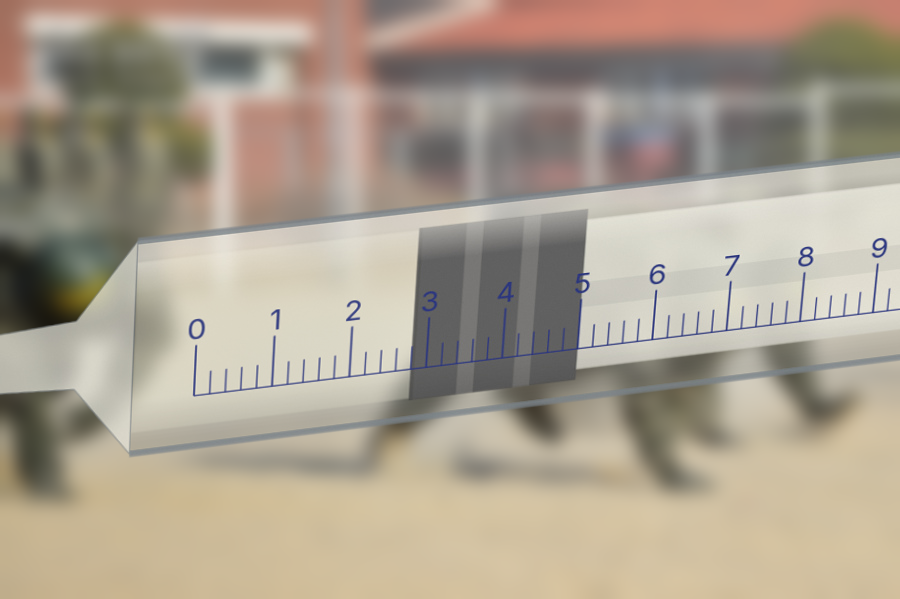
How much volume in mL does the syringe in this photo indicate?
2.8 mL
